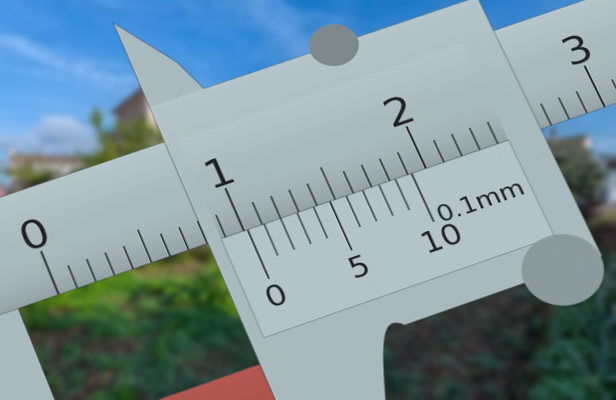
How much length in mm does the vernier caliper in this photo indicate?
10.2 mm
